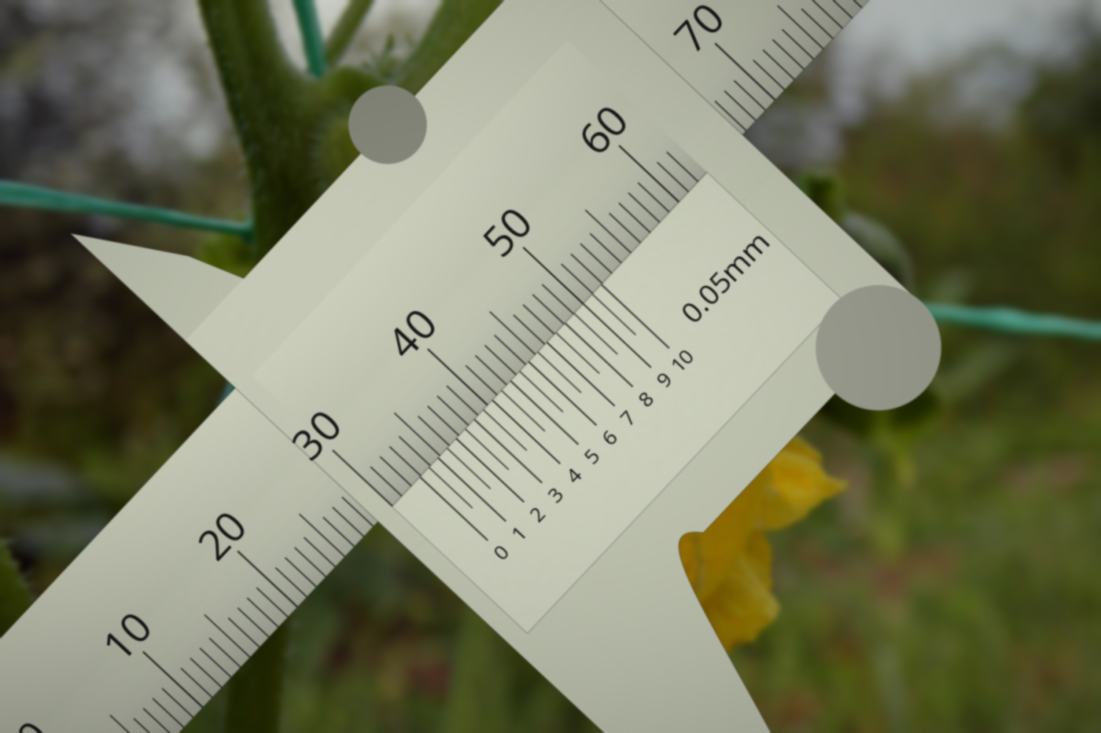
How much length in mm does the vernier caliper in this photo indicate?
32.9 mm
